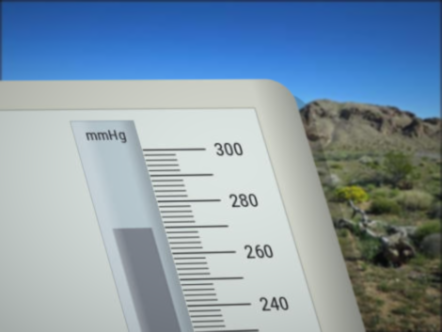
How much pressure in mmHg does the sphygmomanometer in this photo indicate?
270 mmHg
